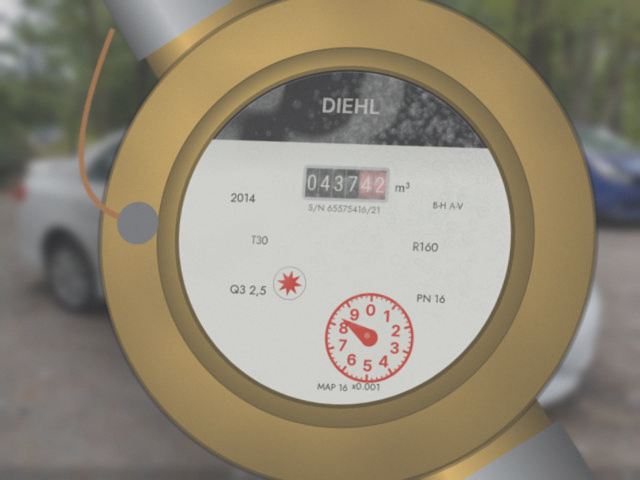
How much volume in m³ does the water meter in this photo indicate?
437.428 m³
